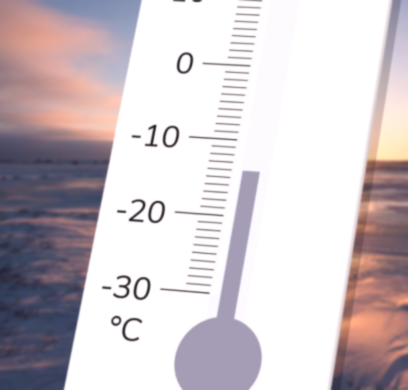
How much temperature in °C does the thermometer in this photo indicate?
-14 °C
